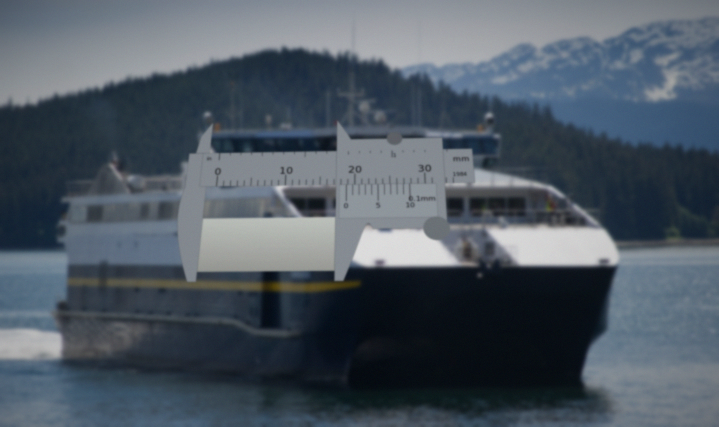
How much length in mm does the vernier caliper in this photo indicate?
18.8 mm
